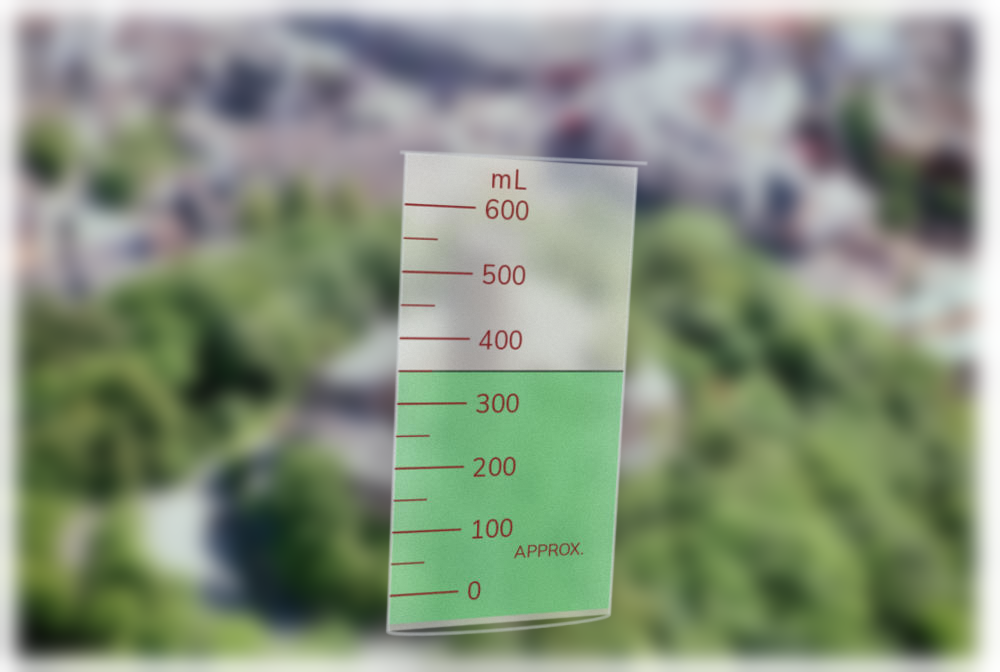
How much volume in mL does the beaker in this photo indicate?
350 mL
